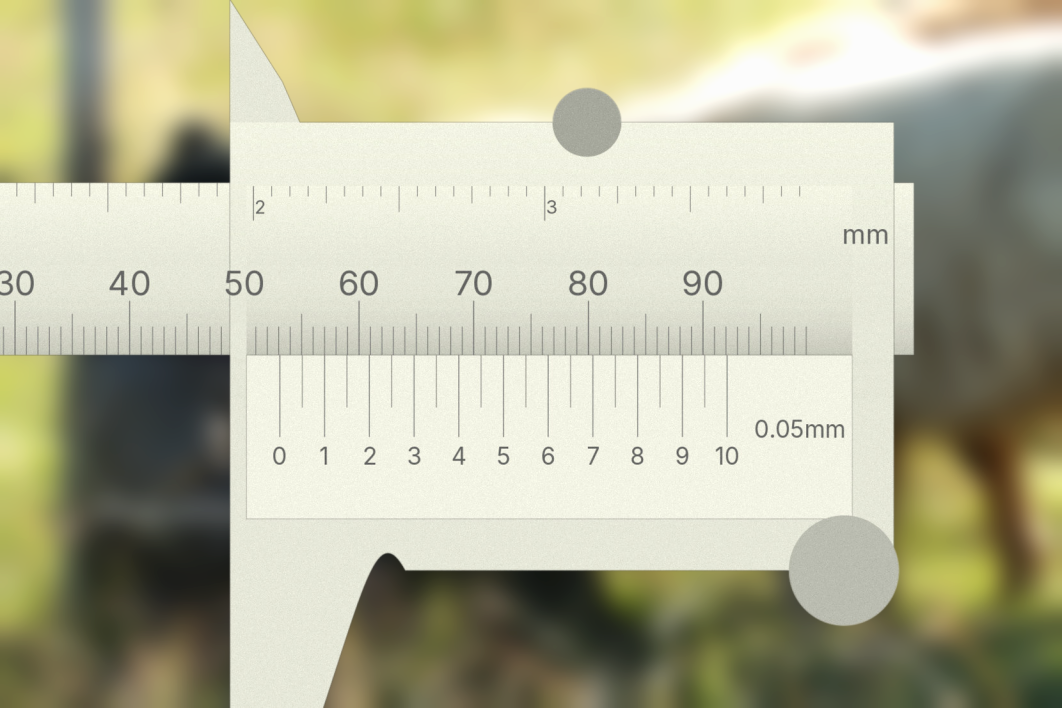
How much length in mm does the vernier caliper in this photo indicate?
53.1 mm
